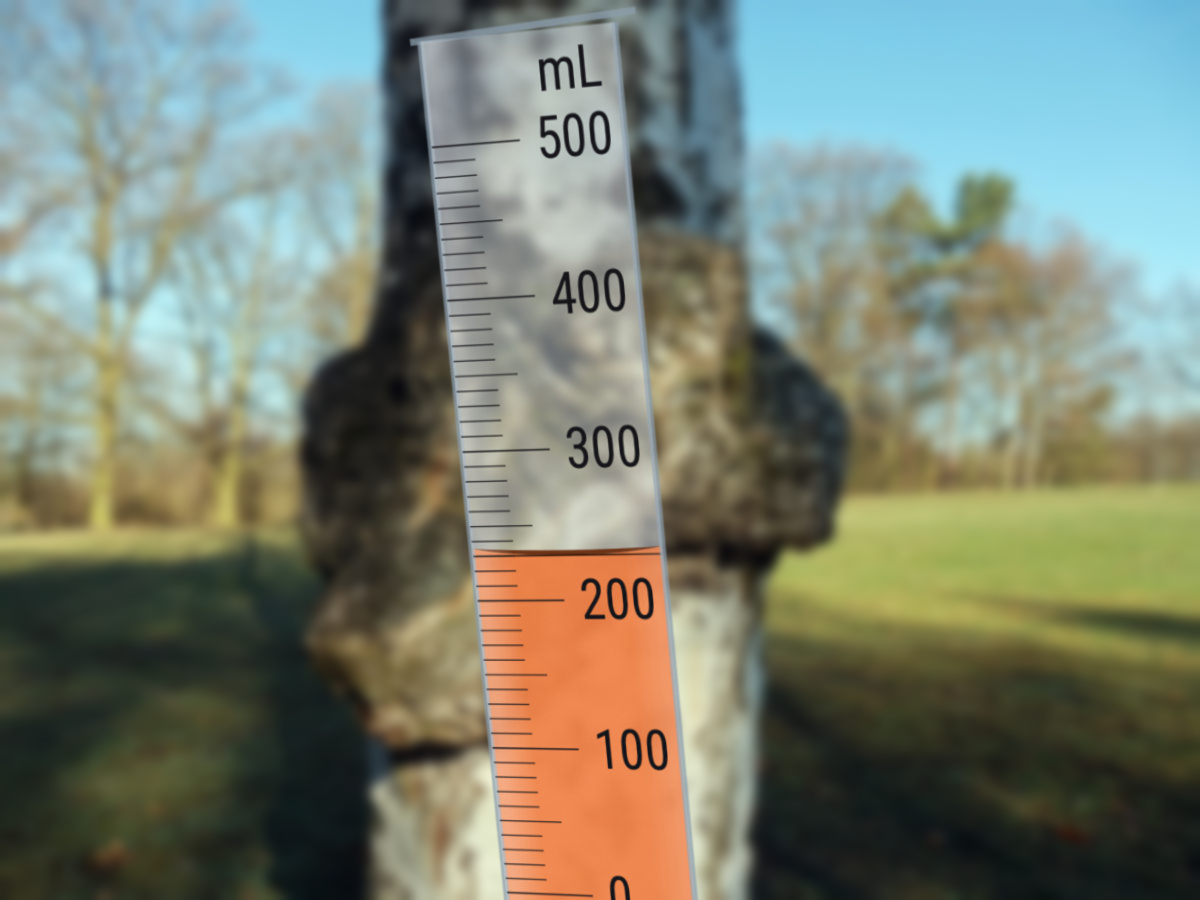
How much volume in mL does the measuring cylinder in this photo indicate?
230 mL
